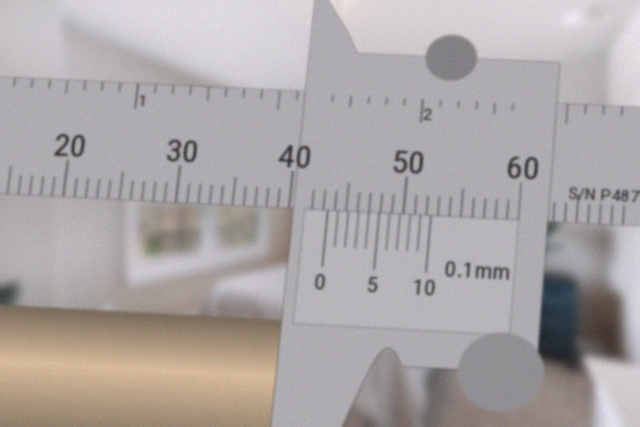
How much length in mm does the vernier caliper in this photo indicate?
43.4 mm
